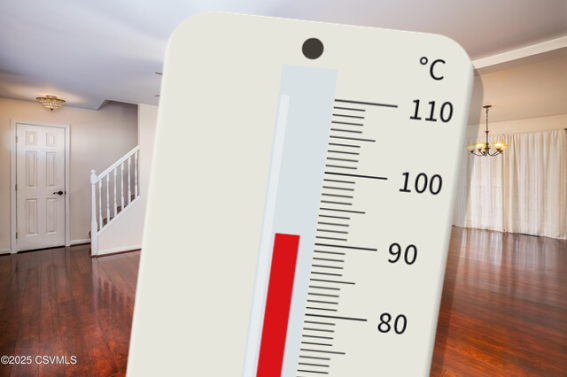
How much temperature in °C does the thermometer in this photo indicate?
91 °C
